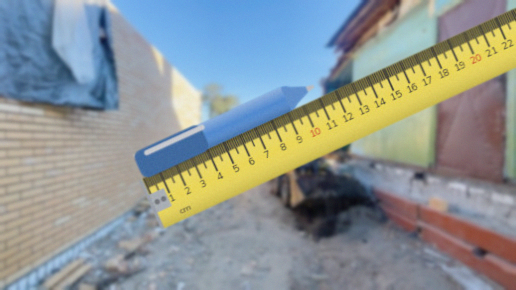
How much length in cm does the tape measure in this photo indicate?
11 cm
